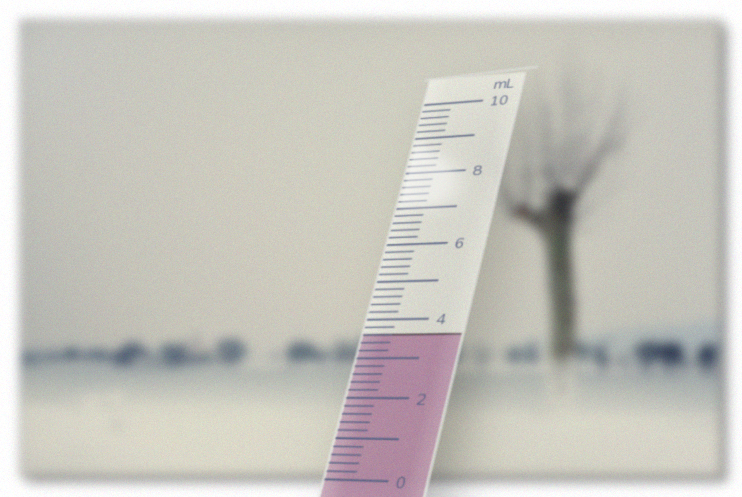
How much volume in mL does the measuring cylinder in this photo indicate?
3.6 mL
